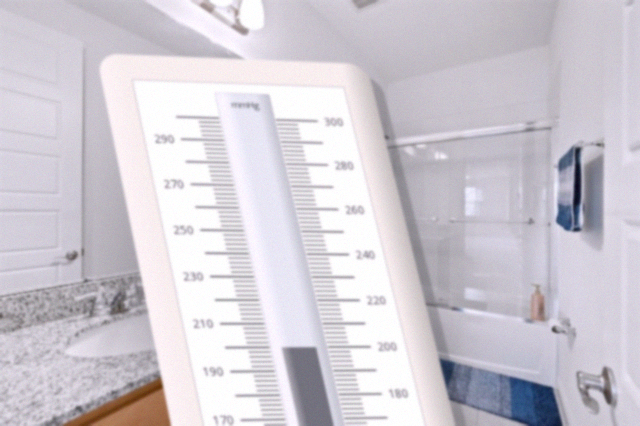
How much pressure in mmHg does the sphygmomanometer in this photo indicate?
200 mmHg
